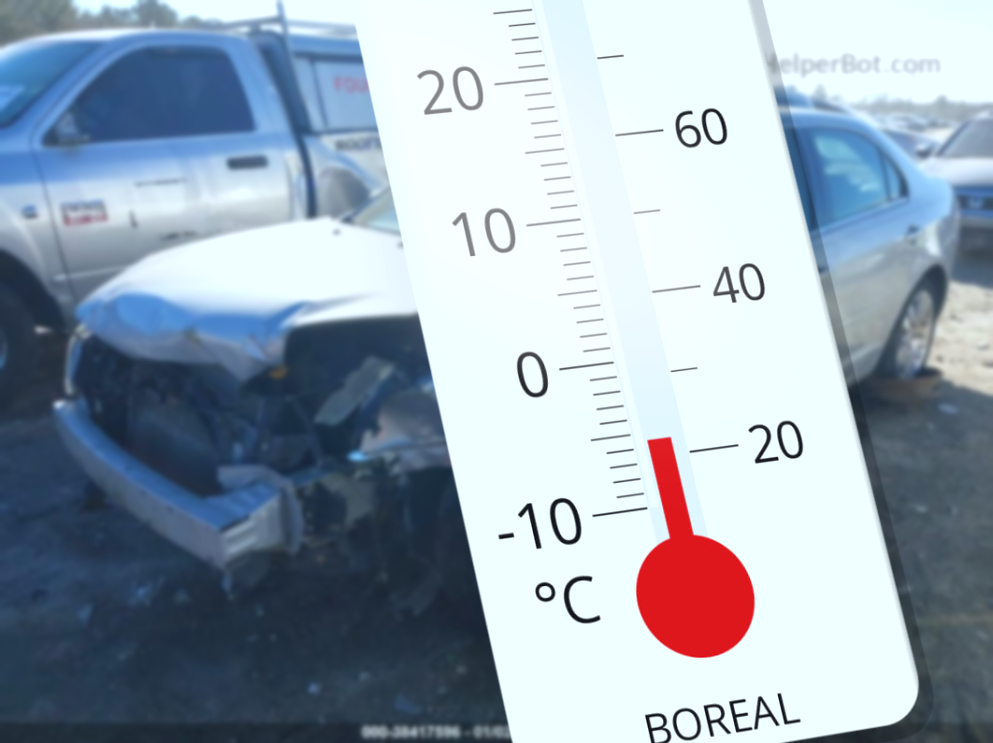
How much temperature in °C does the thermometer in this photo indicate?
-5.5 °C
